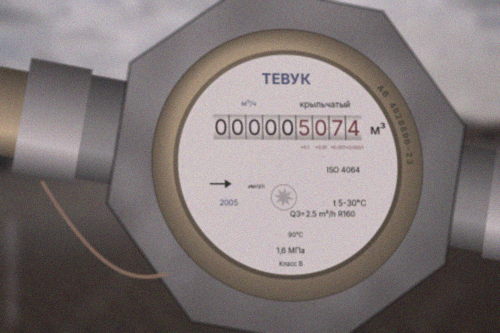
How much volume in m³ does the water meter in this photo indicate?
0.5074 m³
